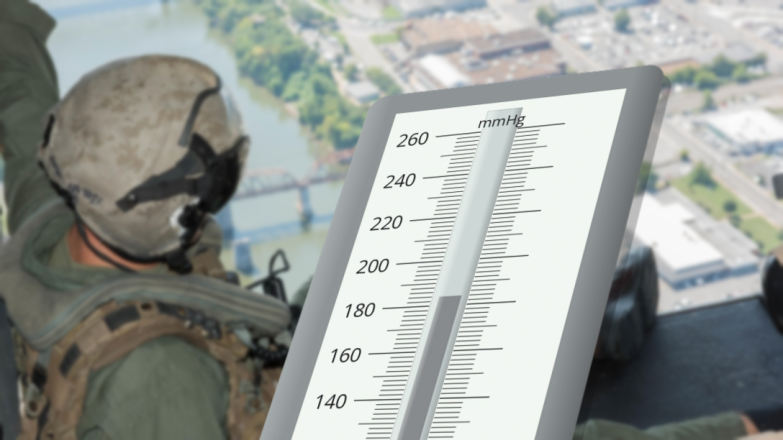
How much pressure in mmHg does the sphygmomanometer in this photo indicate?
184 mmHg
